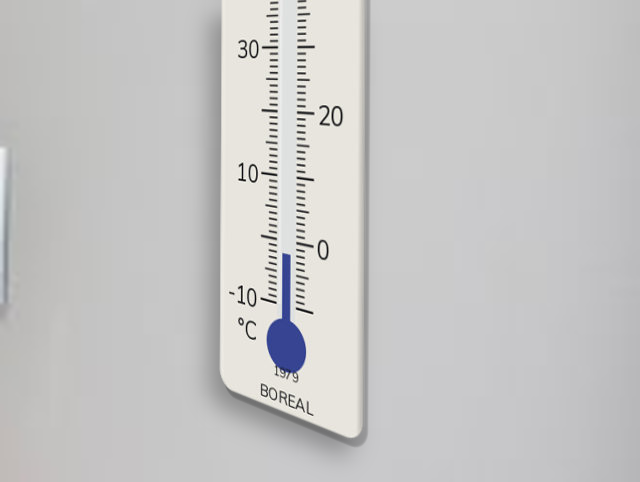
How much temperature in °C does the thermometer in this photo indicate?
-2 °C
